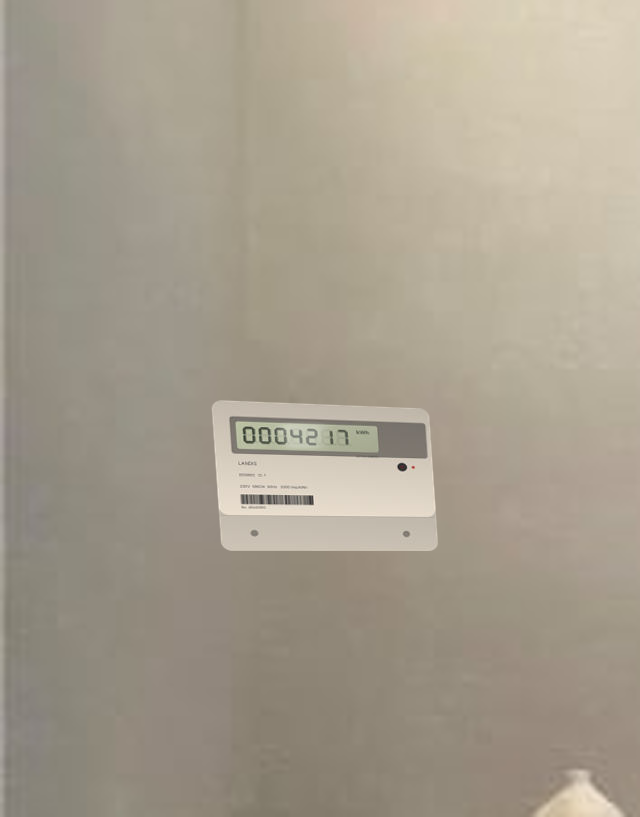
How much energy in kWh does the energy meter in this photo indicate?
4217 kWh
